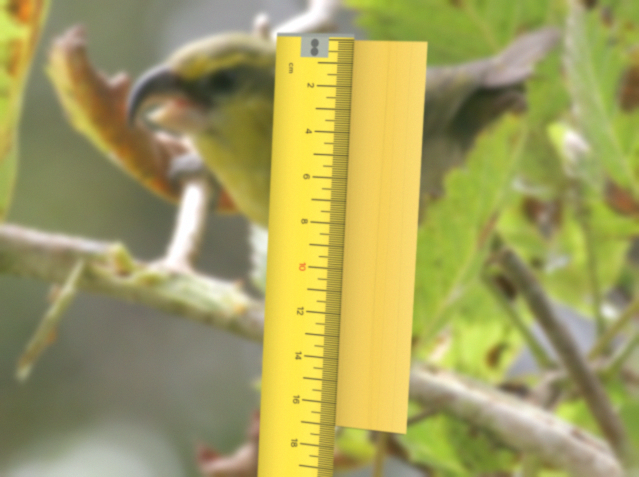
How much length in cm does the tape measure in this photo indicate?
17 cm
